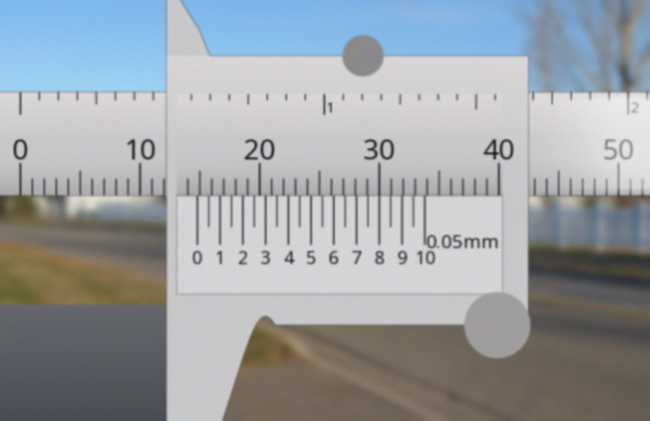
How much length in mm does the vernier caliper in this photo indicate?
14.8 mm
